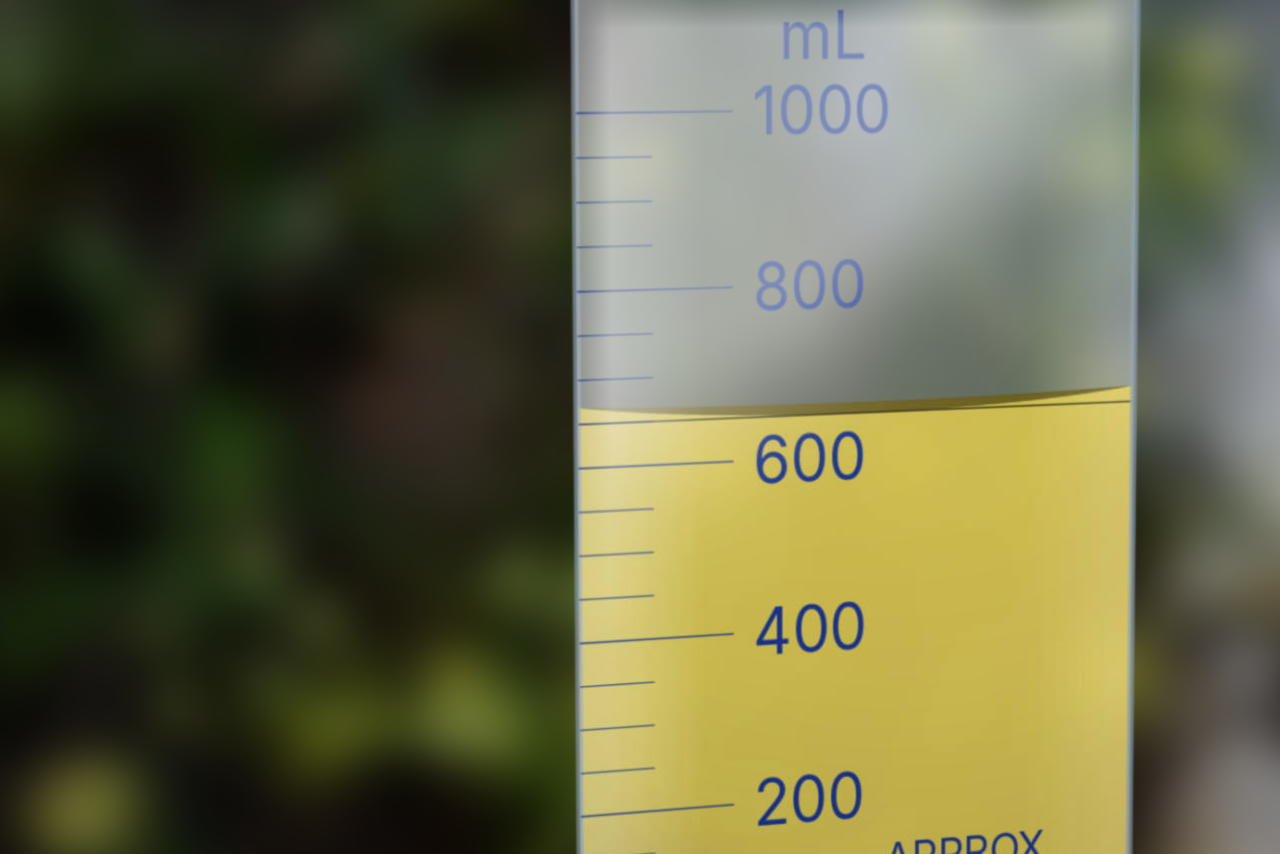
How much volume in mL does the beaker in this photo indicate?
650 mL
